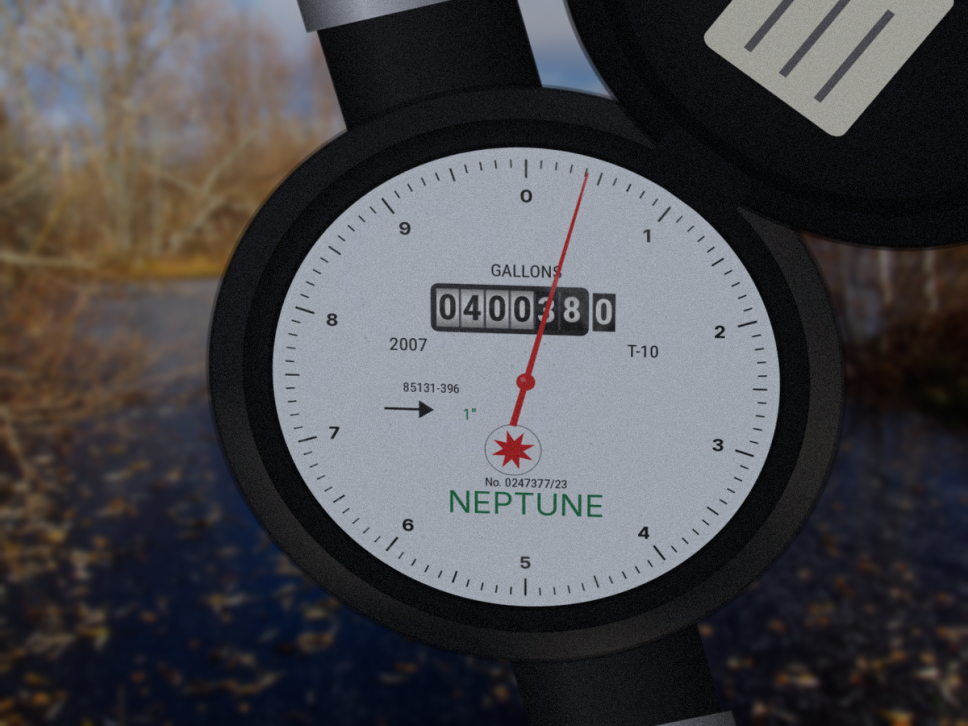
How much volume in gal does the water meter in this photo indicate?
400380.4 gal
